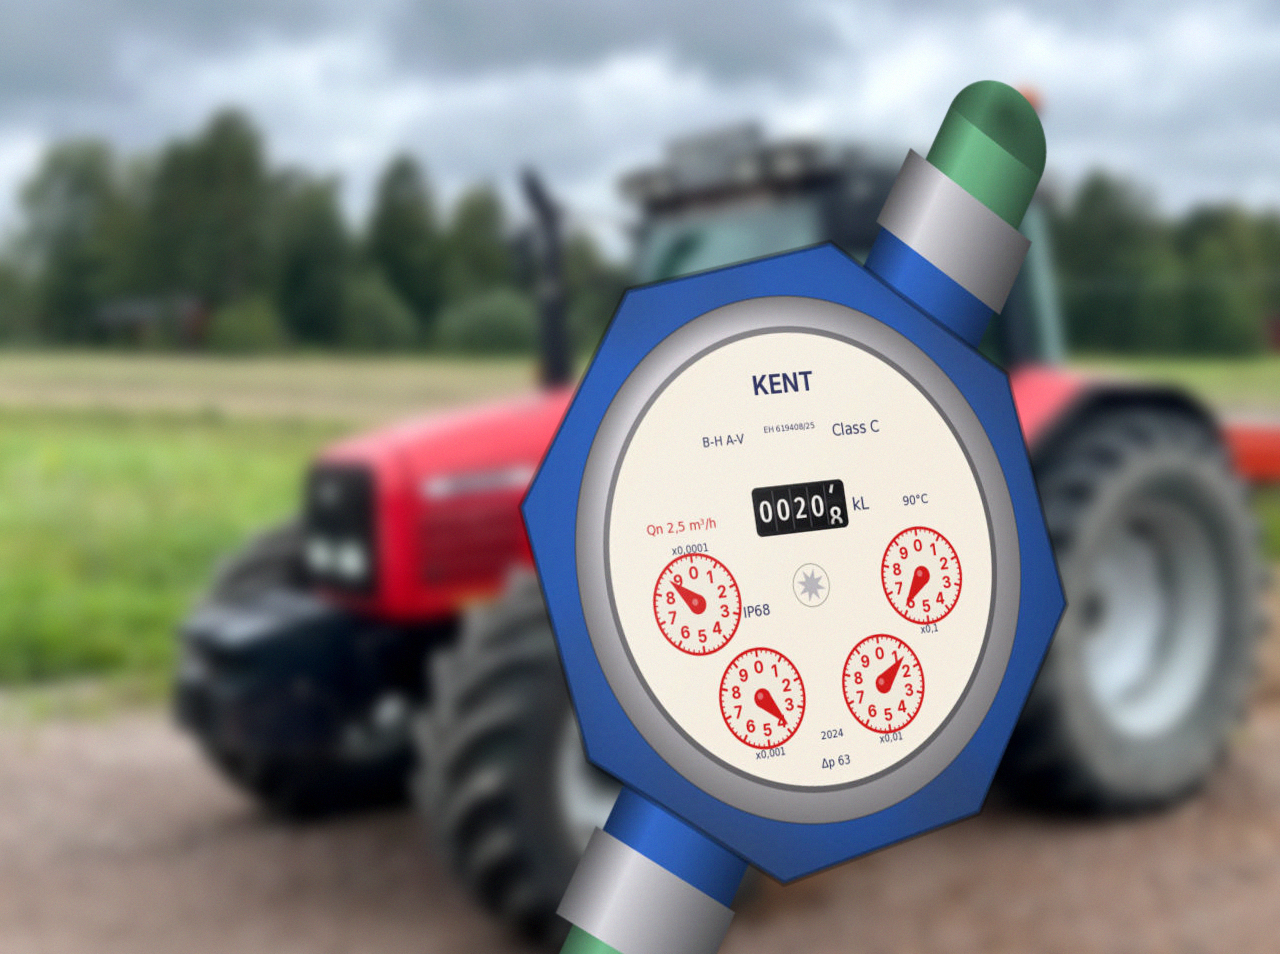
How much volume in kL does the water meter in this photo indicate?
207.6138 kL
